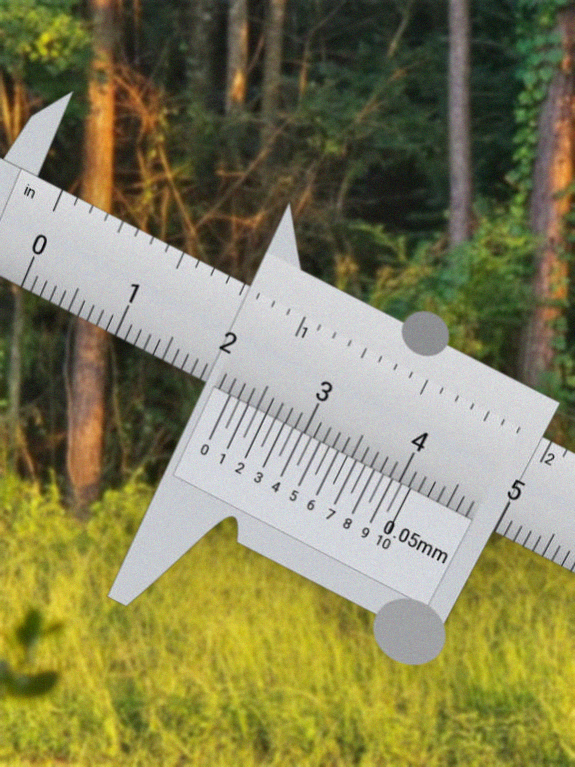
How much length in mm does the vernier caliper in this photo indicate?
22.2 mm
